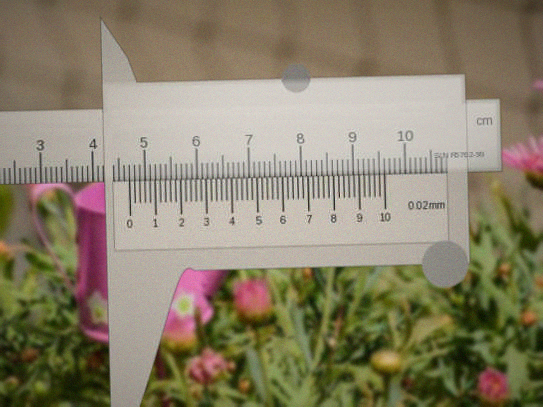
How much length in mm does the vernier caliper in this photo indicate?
47.0 mm
